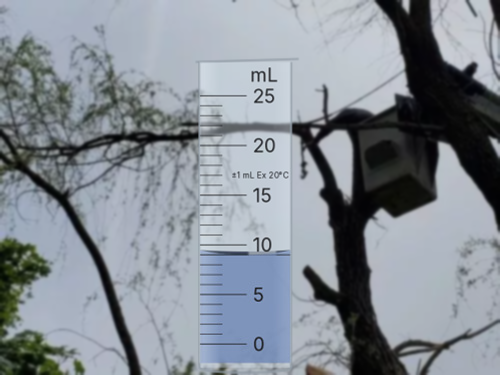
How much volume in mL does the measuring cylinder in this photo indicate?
9 mL
